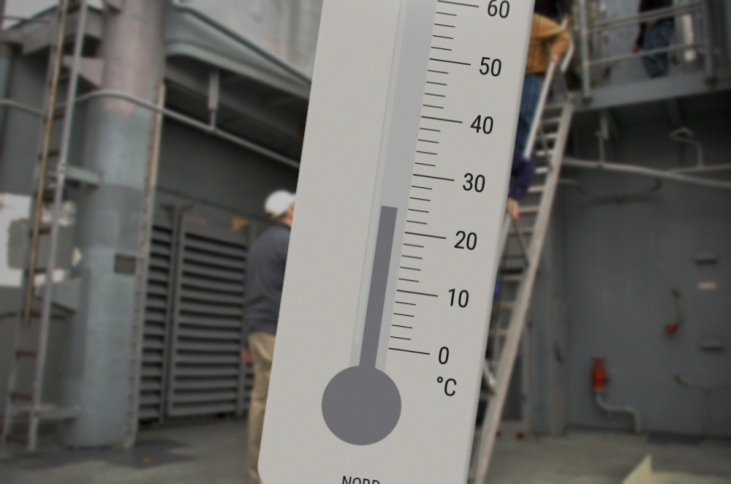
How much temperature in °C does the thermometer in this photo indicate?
24 °C
